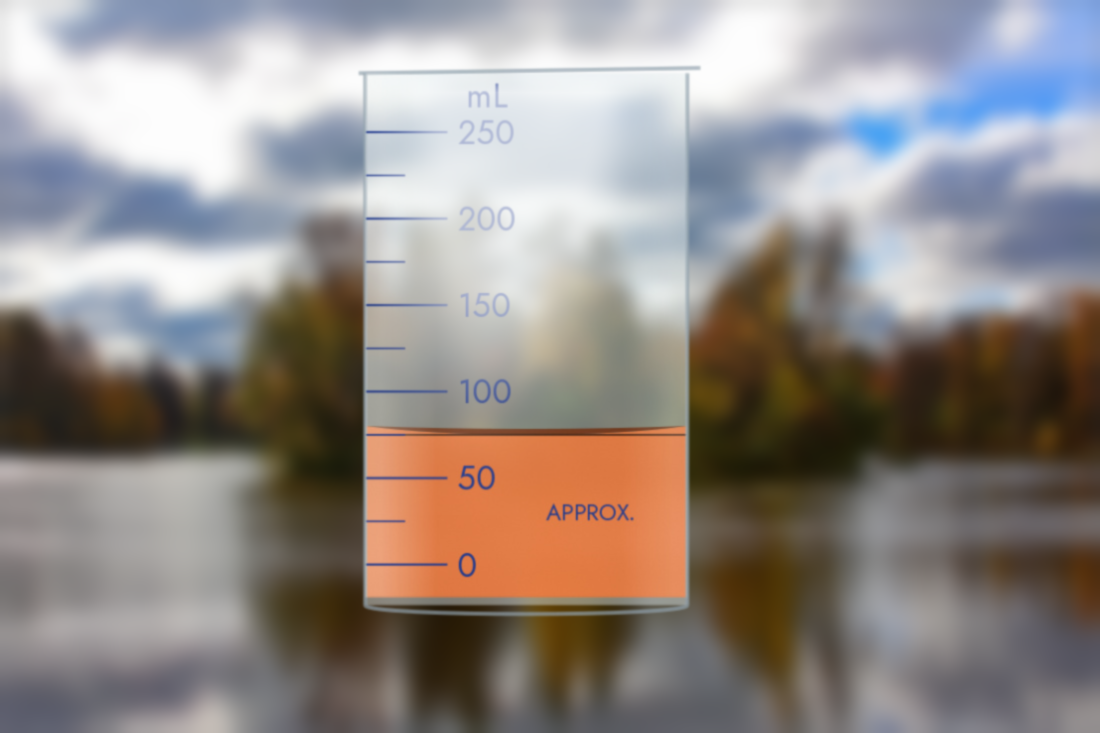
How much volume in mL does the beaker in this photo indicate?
75 mL
